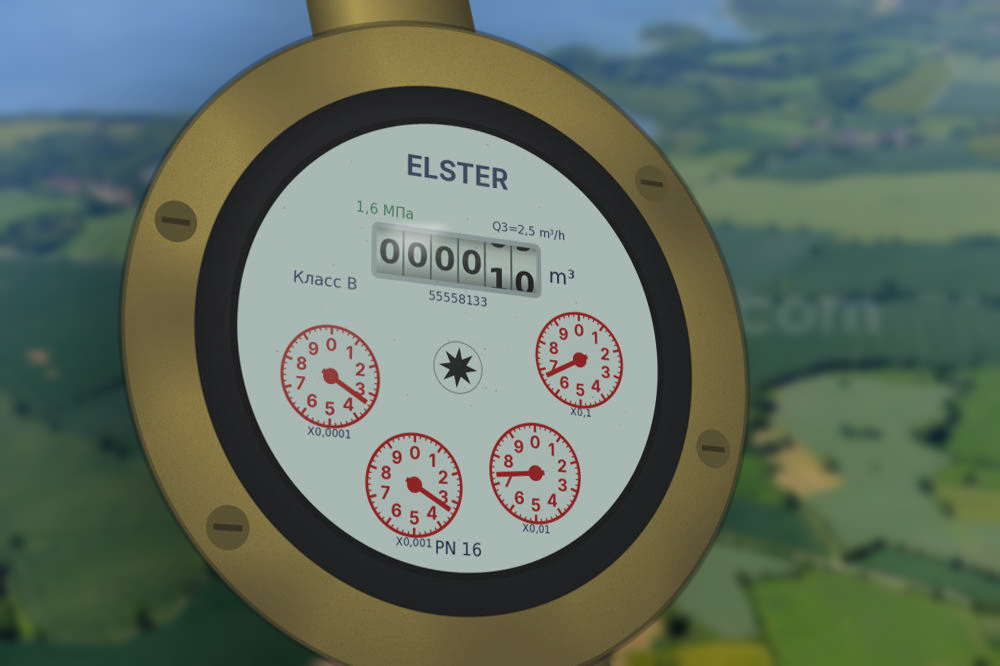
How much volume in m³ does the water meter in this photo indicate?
9.6733 m³
